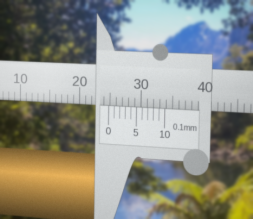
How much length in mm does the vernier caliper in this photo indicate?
24.8 mm
